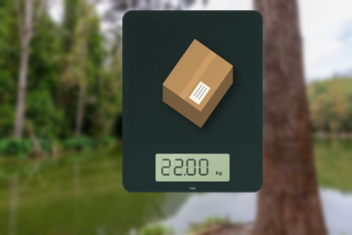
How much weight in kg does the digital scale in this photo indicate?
22.00 kg
